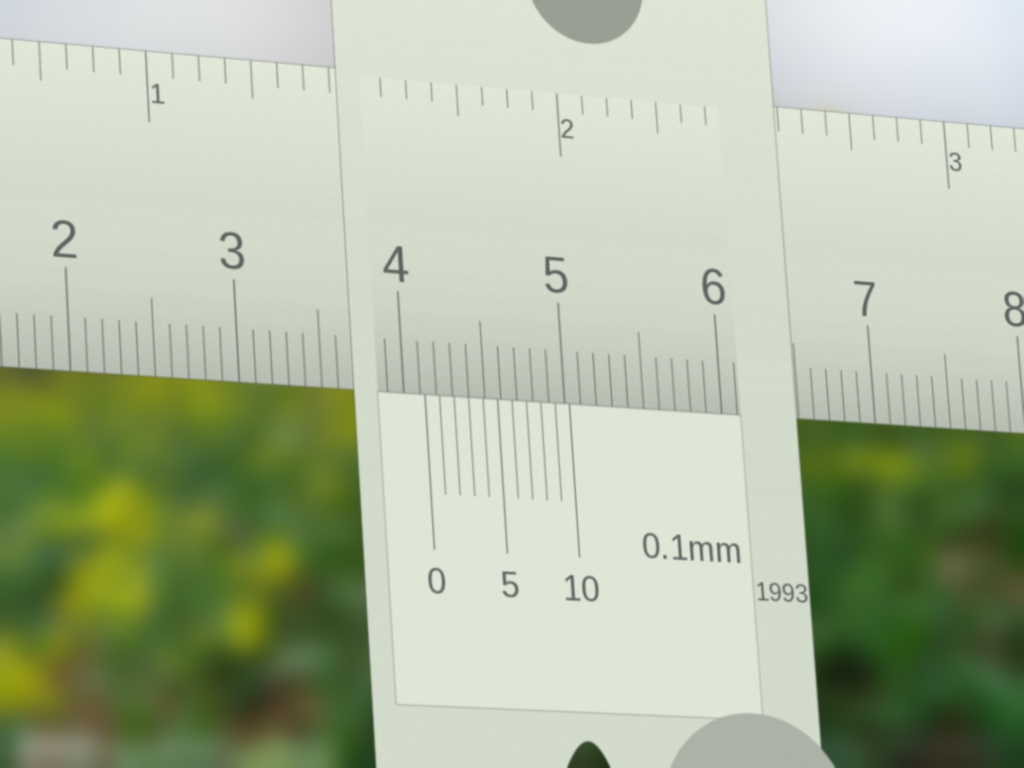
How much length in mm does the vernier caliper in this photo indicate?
41.3 mm
